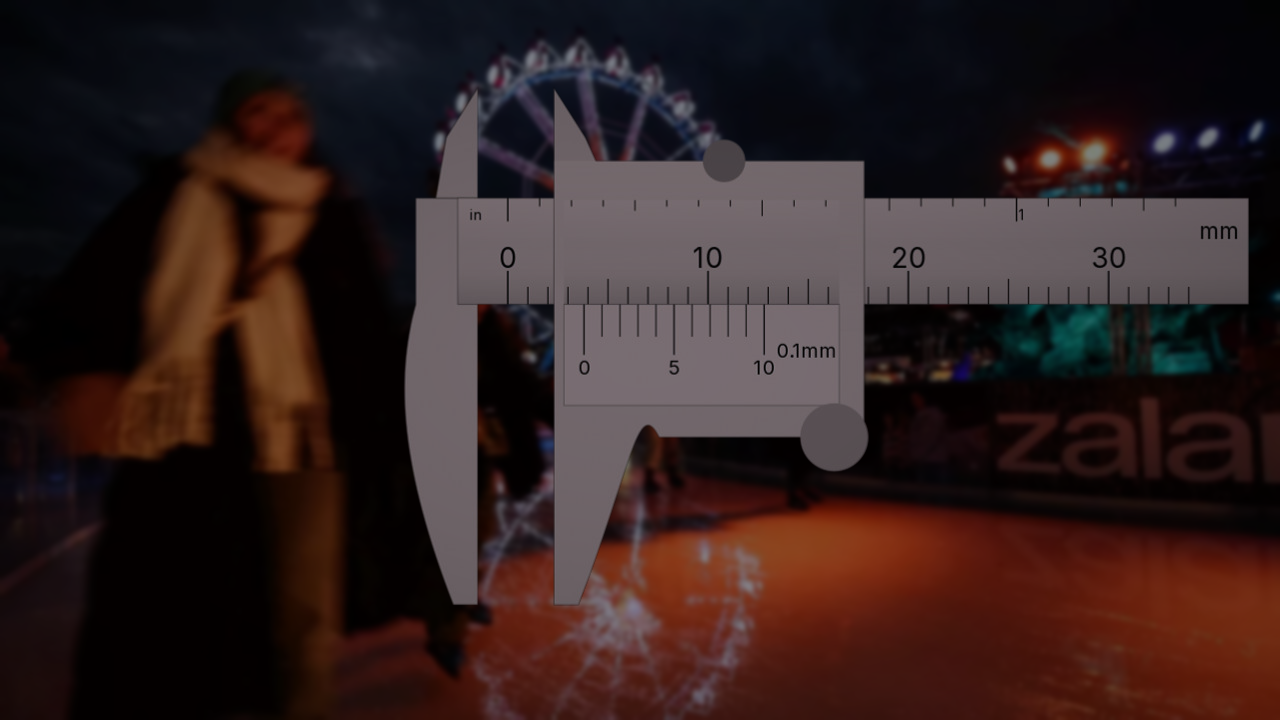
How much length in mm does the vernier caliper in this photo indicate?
3.8 mm
